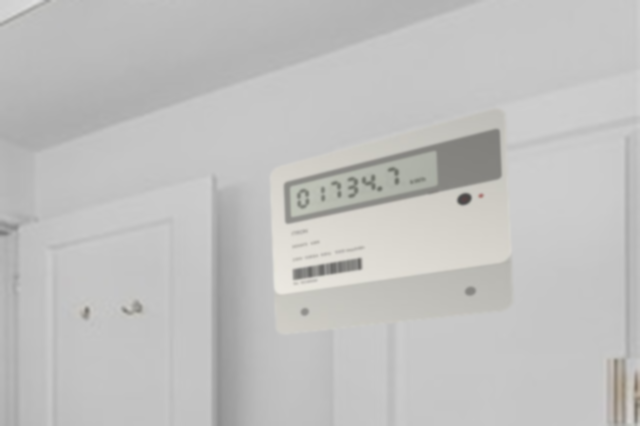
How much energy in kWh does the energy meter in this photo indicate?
1734.7 kWh
